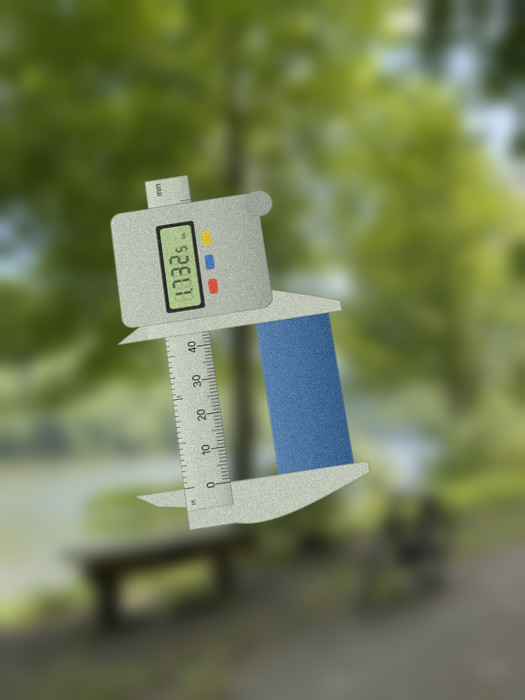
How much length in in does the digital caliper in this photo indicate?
1.7325 in
